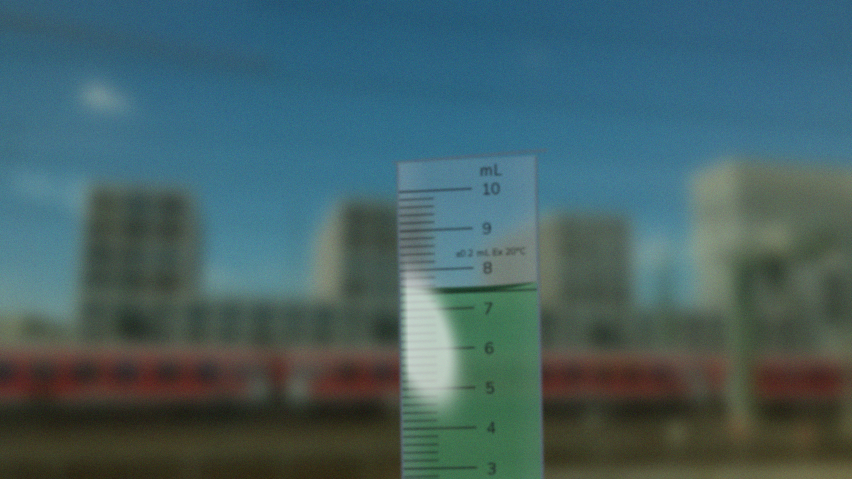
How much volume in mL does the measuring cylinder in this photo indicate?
7.4 mL
